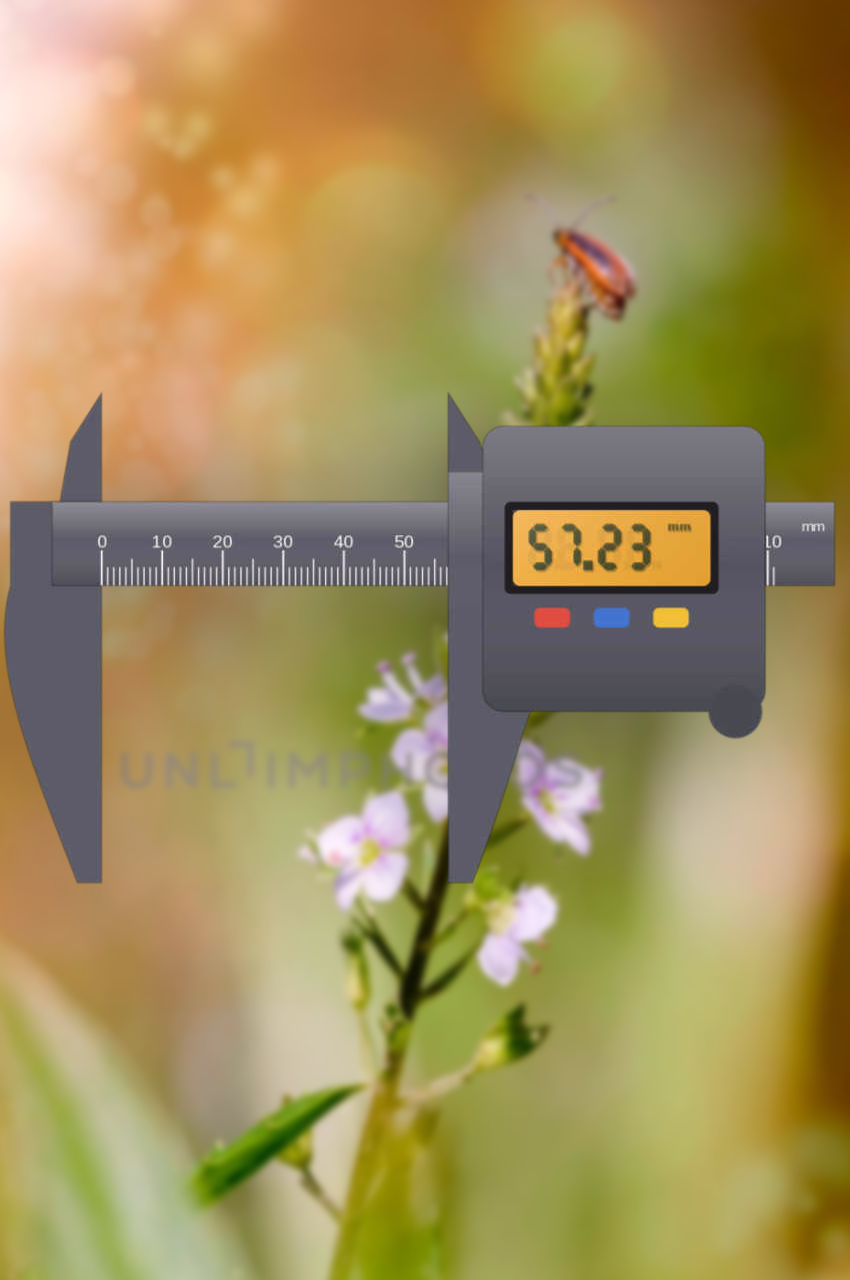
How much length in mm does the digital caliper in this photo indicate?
57.23 mm
